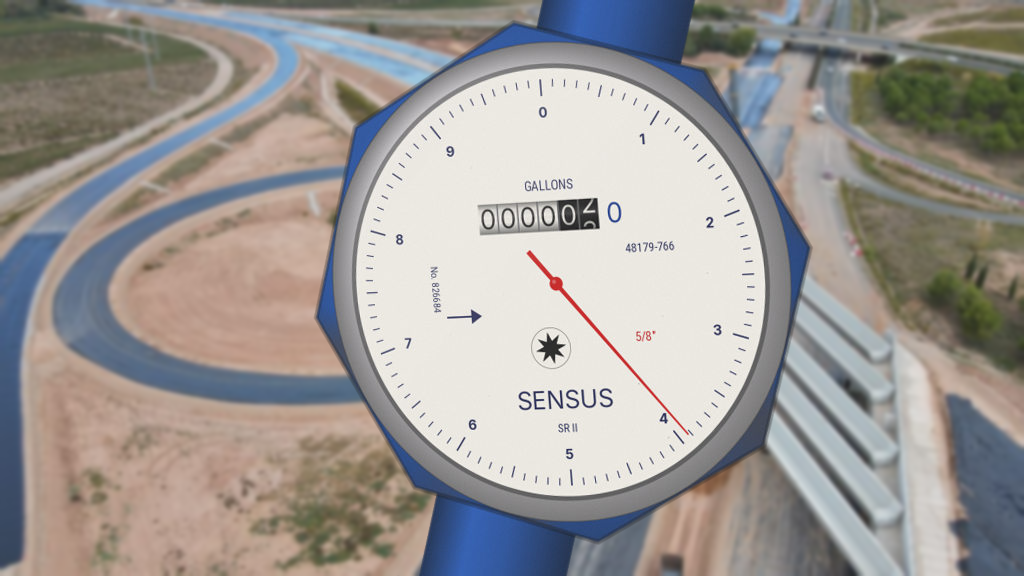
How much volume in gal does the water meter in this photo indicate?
23.9 gal
